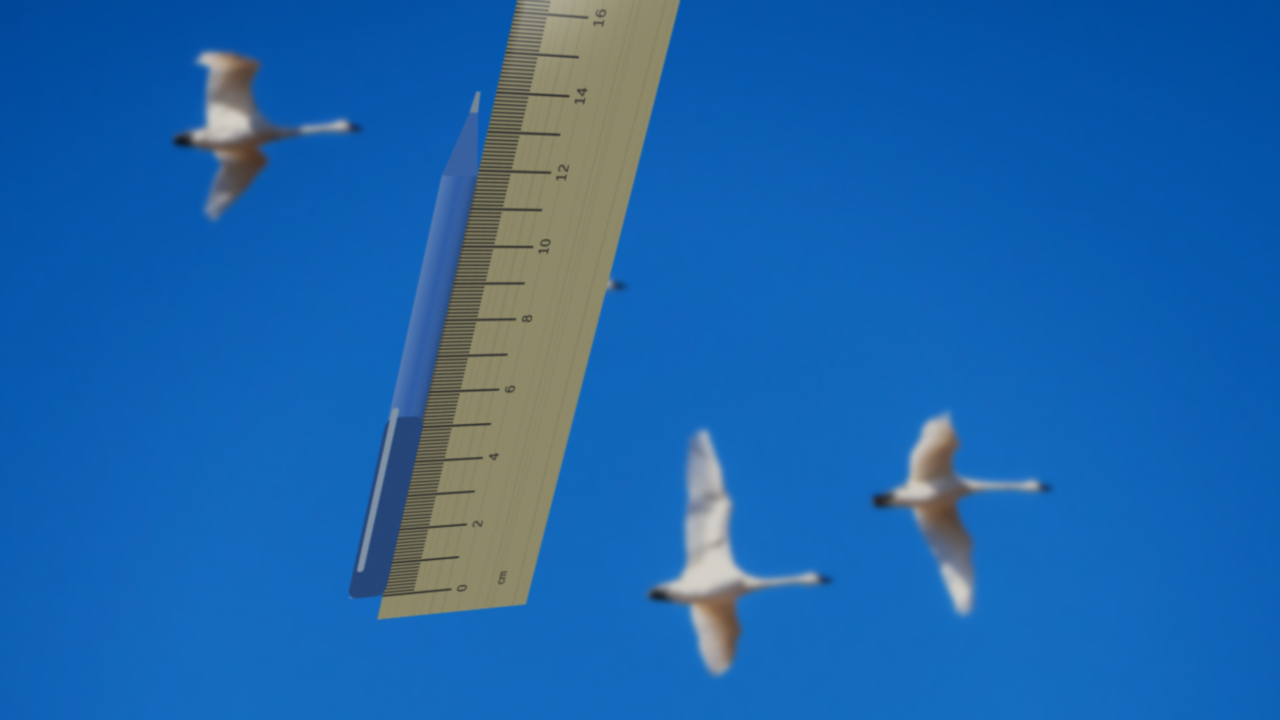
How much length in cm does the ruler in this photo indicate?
14 cm
